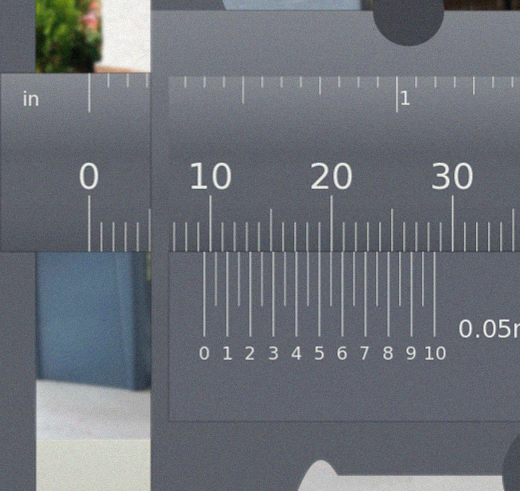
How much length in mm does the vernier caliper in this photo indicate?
9.5 mm
